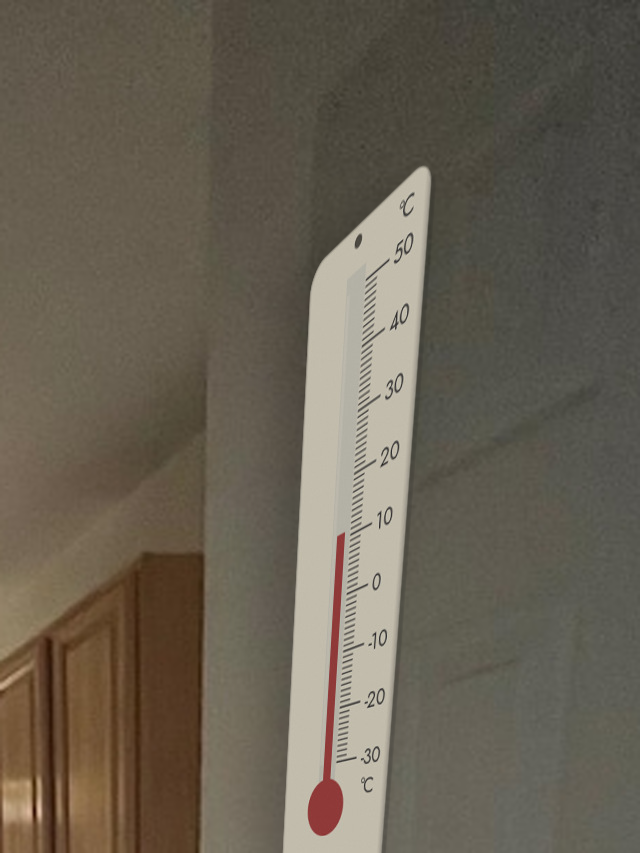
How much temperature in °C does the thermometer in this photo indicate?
11 °C
